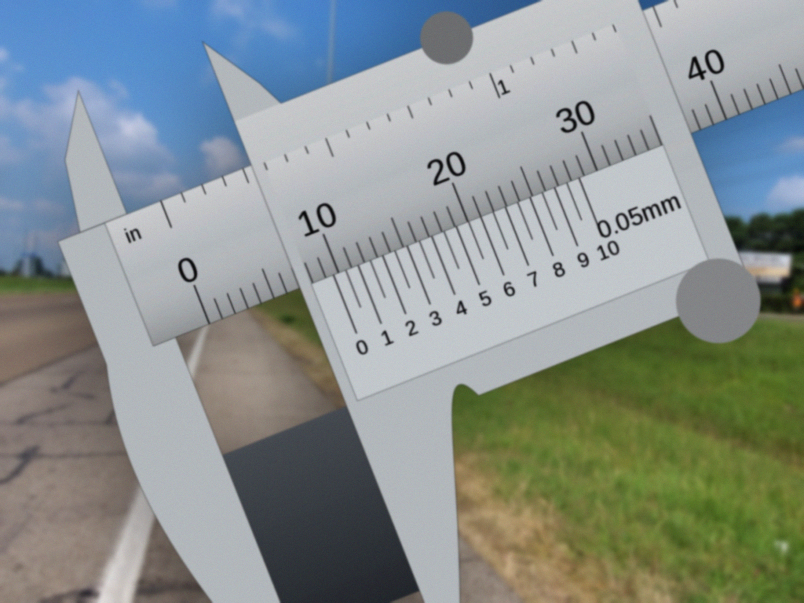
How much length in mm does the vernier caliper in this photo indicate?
9.6 mm
